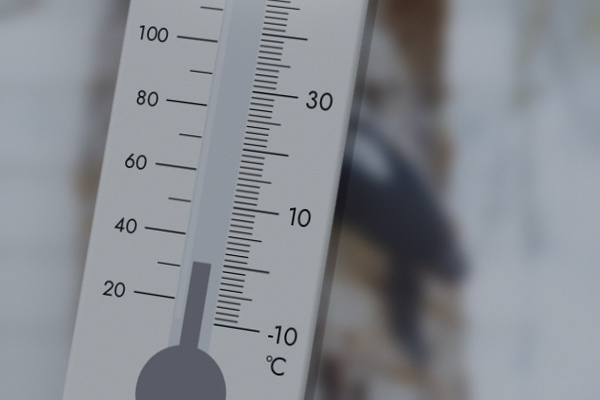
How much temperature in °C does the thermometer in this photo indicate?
0 °C
